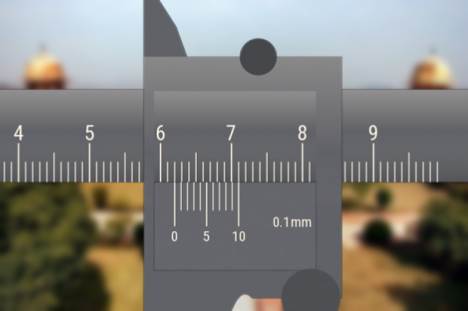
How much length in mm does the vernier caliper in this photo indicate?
62.0 mm
